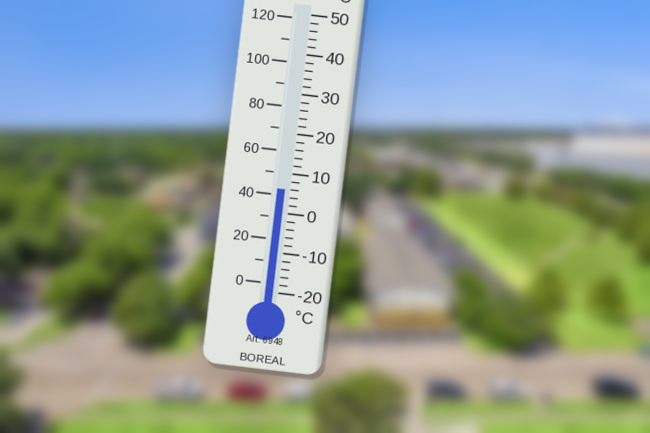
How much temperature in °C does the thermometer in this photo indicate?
6 °C
